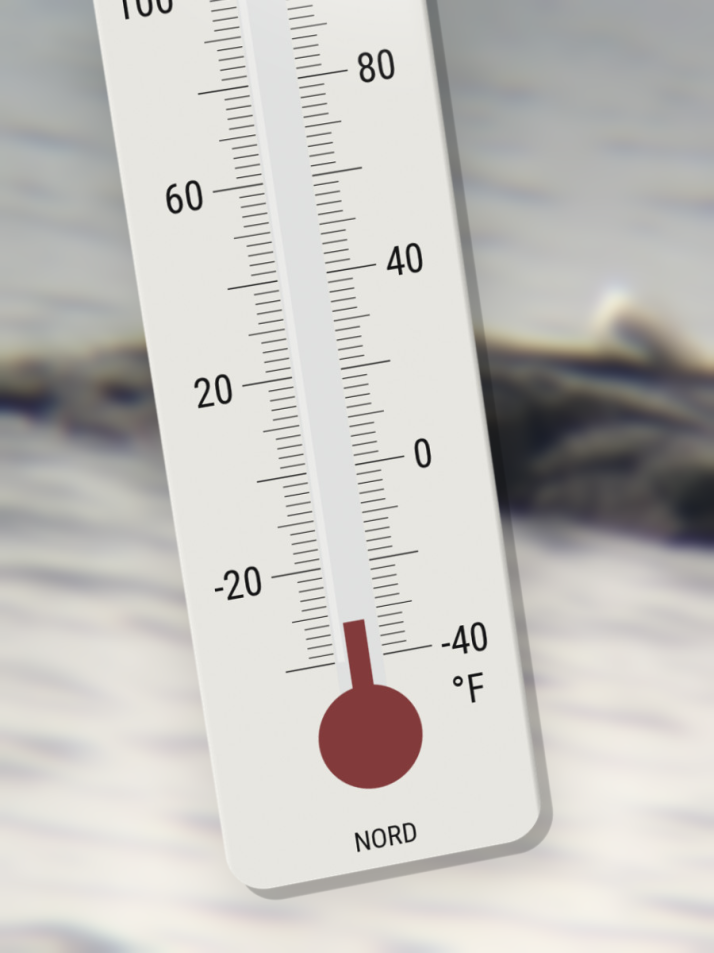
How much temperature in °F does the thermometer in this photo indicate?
-32 °F
